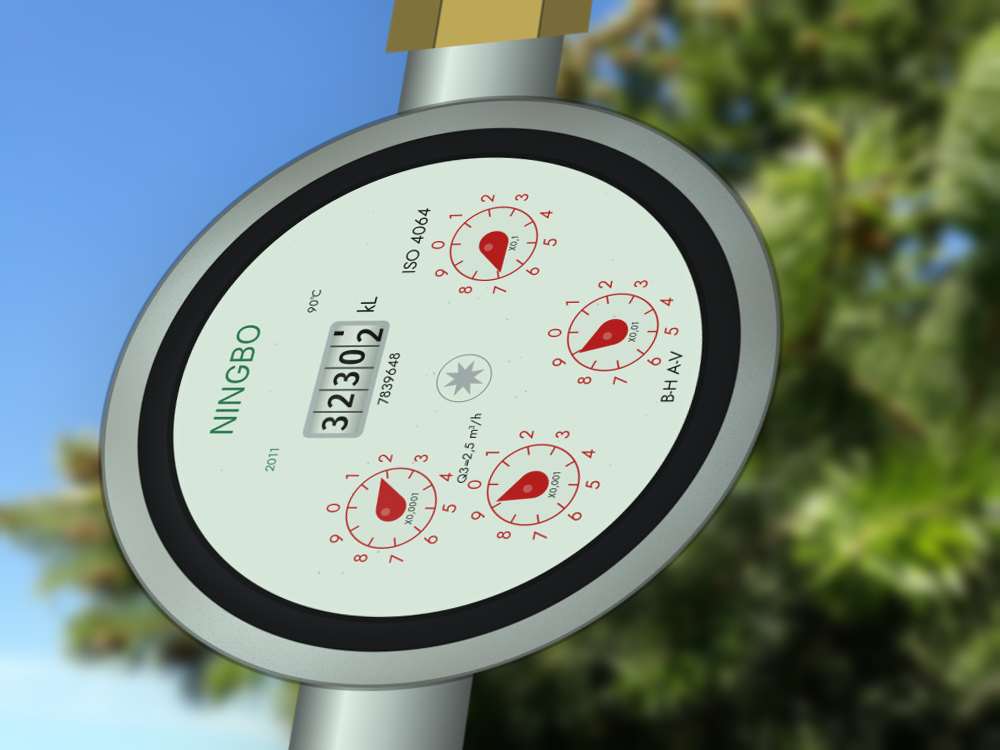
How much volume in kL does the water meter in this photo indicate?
32301.6891 kL
